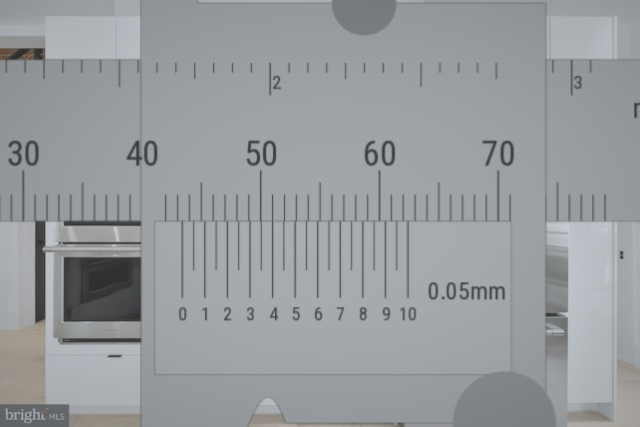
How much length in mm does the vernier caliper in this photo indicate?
43.4 mm
